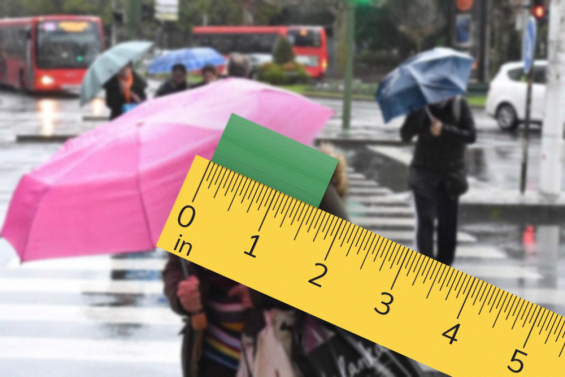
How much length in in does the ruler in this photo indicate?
1.625 in
